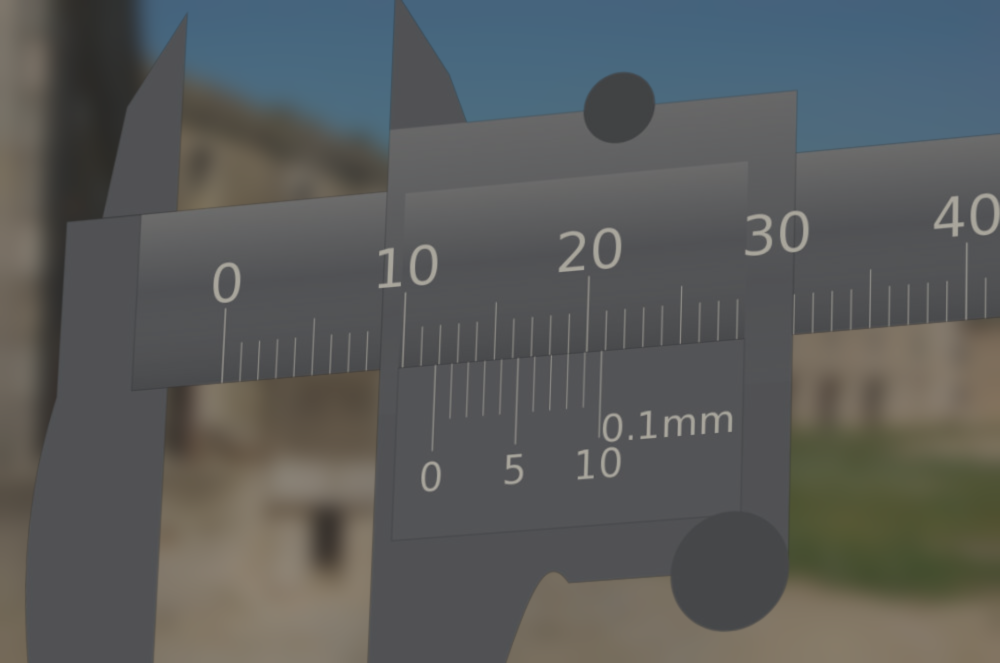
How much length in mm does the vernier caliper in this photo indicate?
11.8 mm
